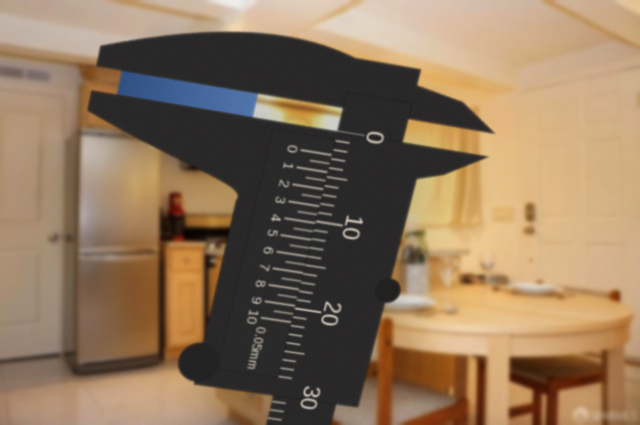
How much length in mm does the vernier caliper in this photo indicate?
2.6 mm
